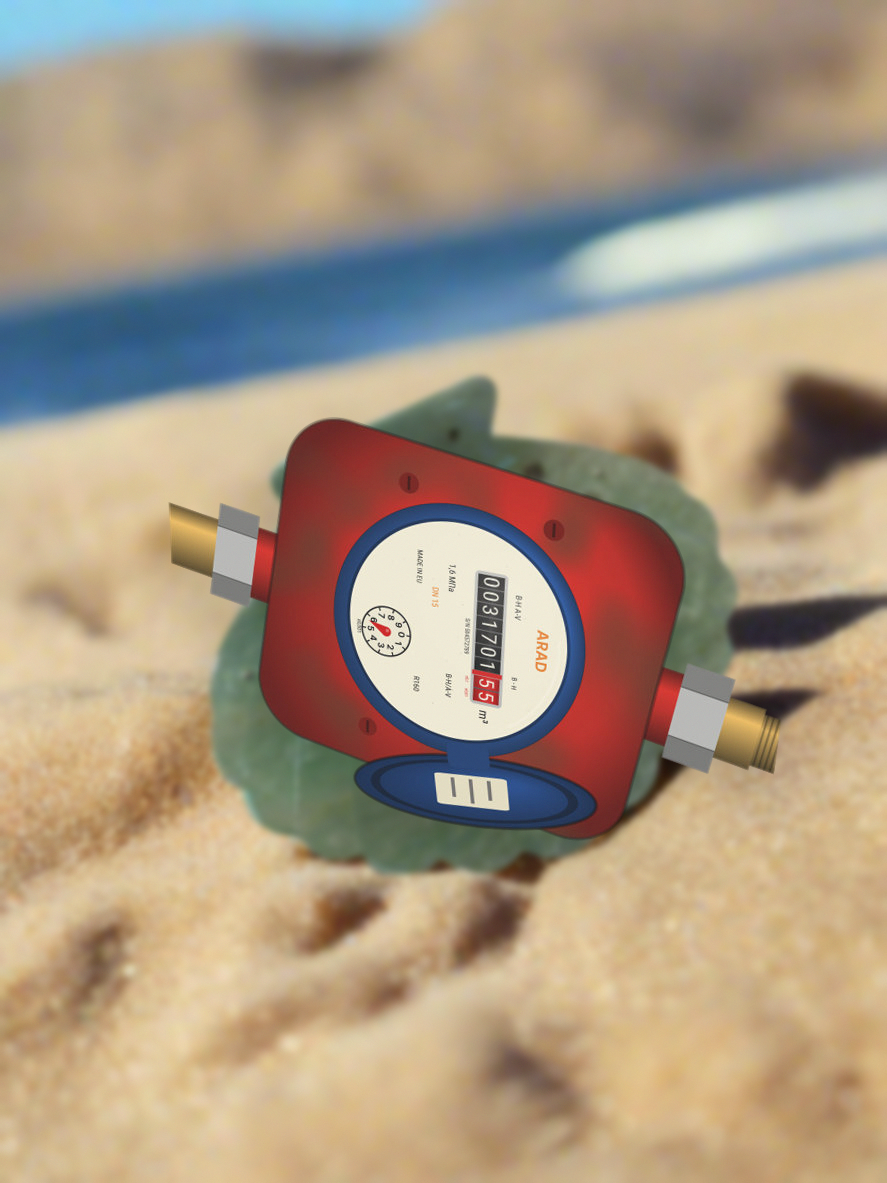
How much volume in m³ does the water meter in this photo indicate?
31701.555 m³
